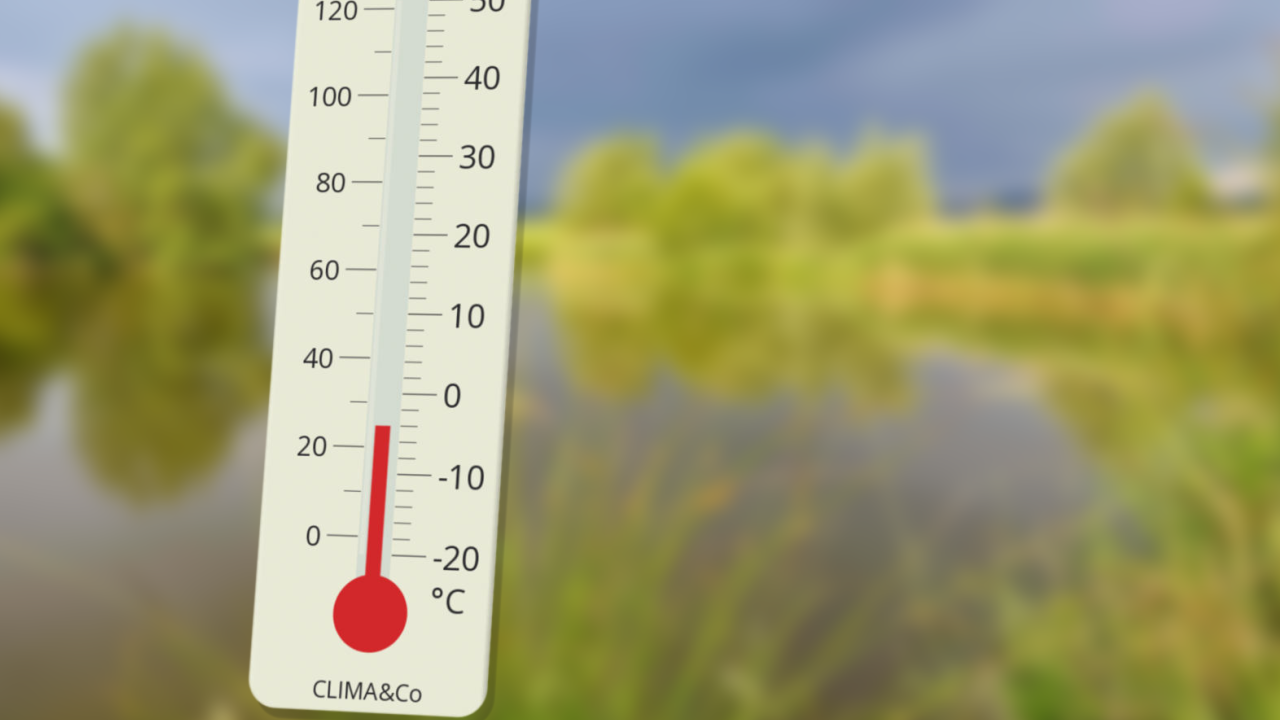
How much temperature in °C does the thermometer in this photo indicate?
-4 °C
